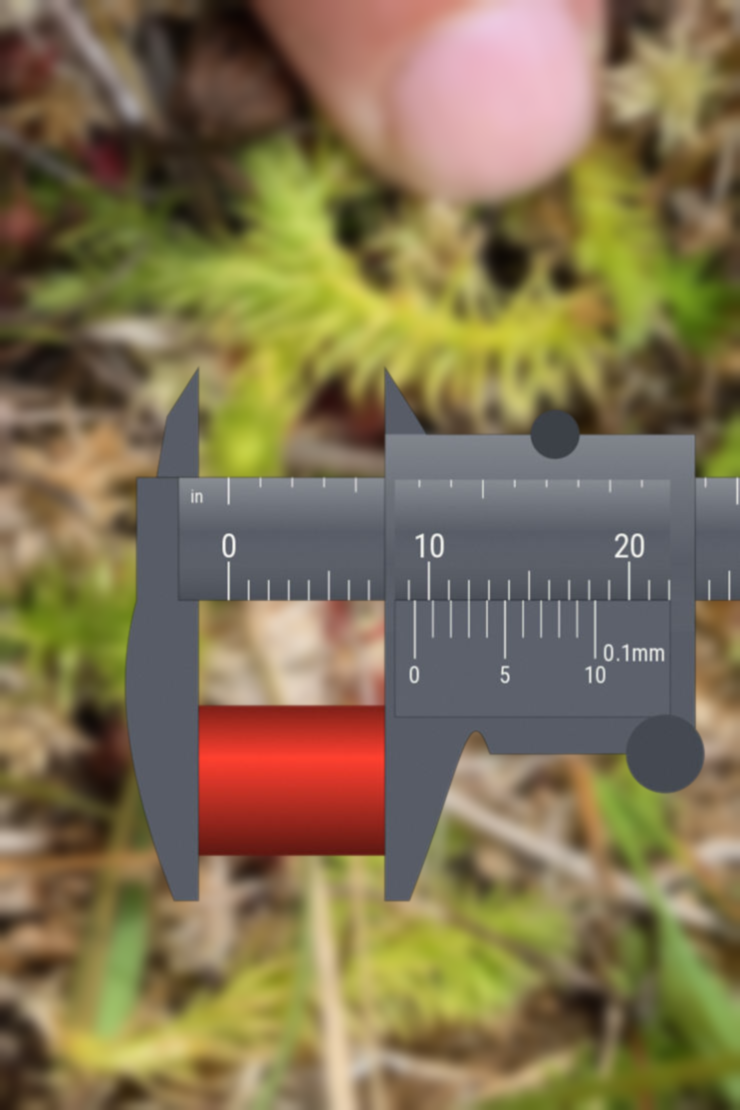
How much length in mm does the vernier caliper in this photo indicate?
9.3 mm
